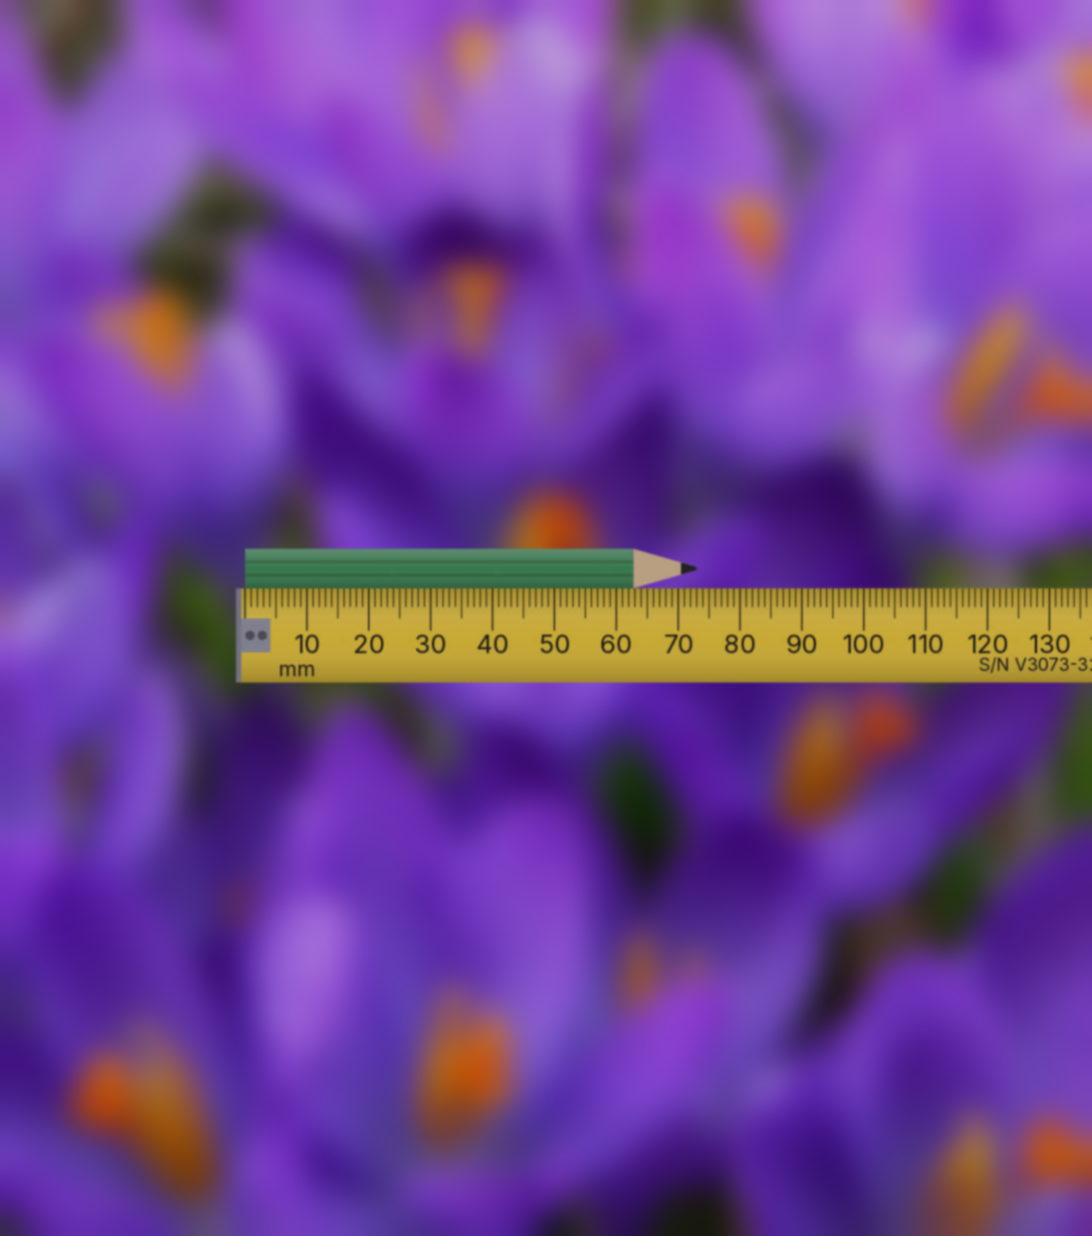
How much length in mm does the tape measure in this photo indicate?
73 mm
